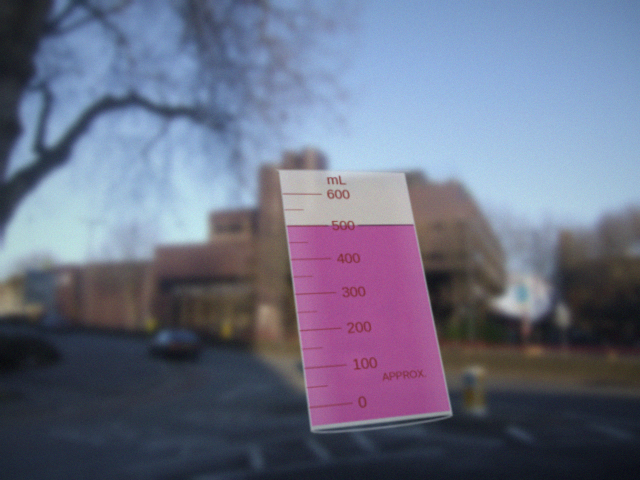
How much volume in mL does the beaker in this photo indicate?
500 mL
